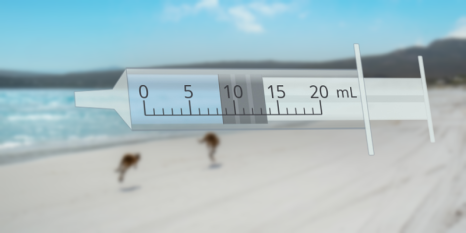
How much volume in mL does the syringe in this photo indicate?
8.5 mL
